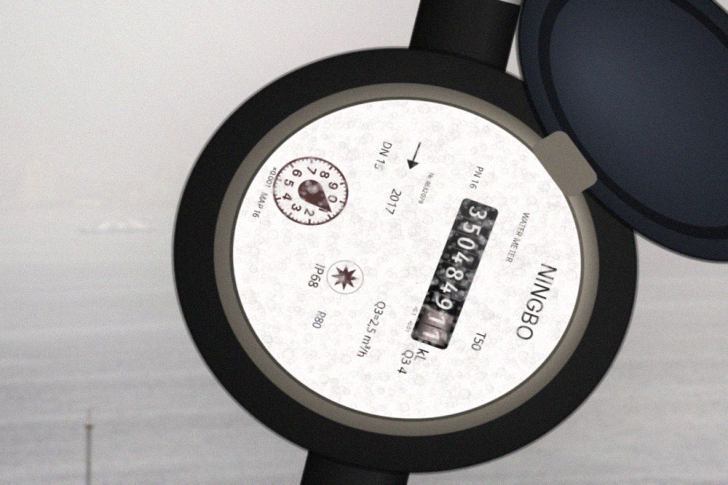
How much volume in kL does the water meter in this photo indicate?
3504849.110 kL
